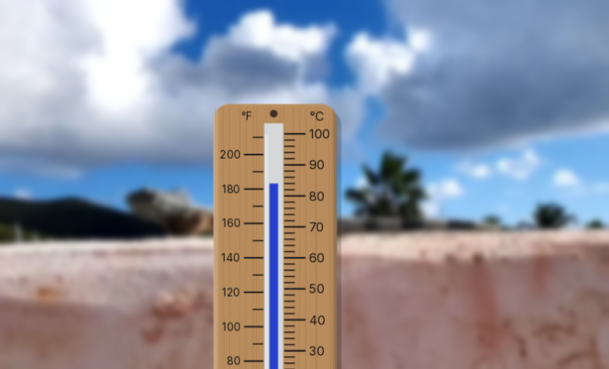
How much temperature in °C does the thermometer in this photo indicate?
84 °C
